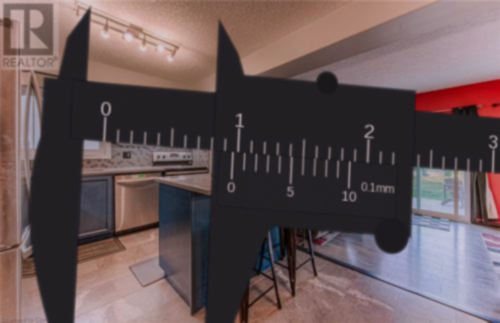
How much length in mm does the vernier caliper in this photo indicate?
9.6 mm
